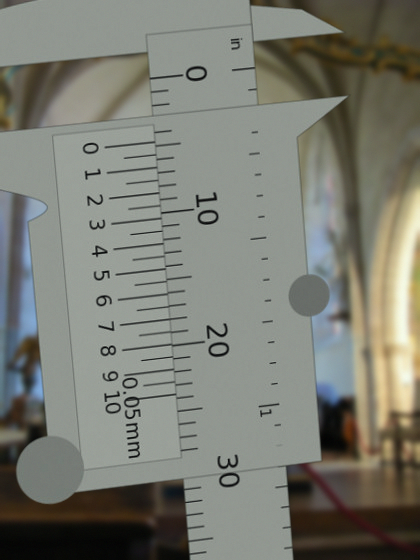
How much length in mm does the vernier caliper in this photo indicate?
4.7 mm
